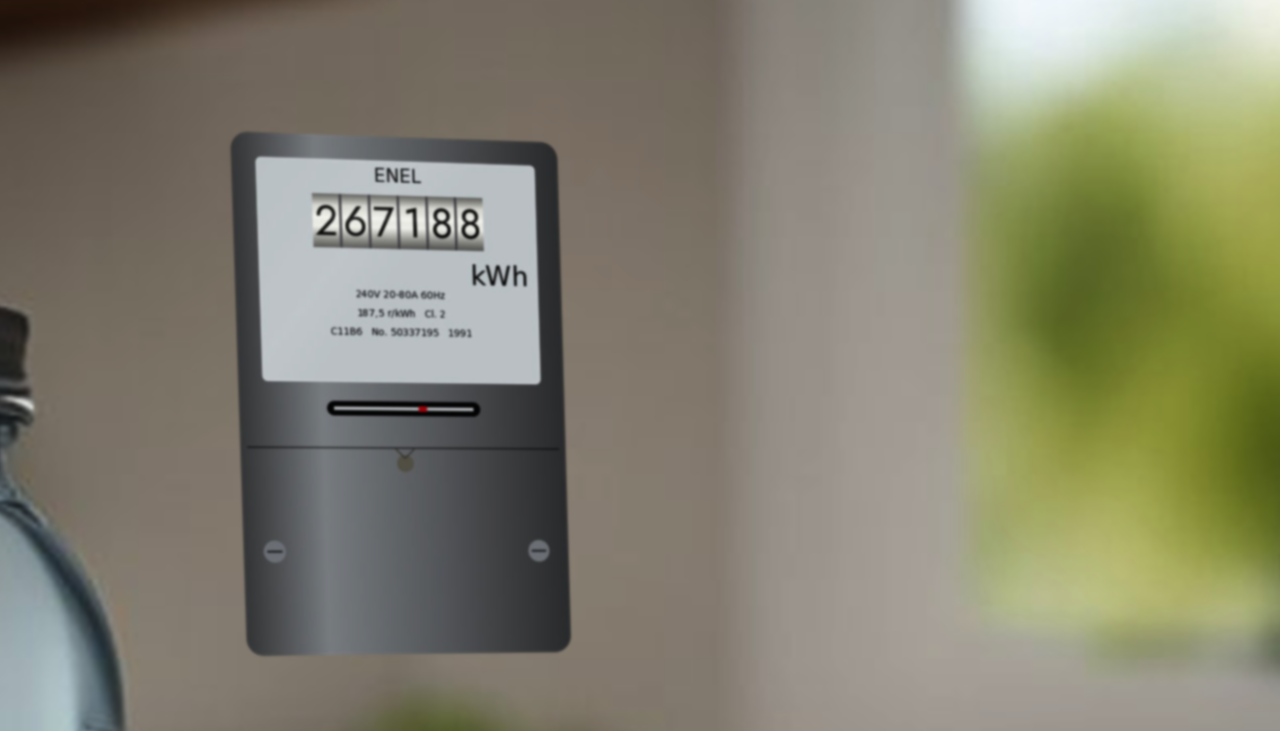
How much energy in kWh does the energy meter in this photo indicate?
267188 kWh
